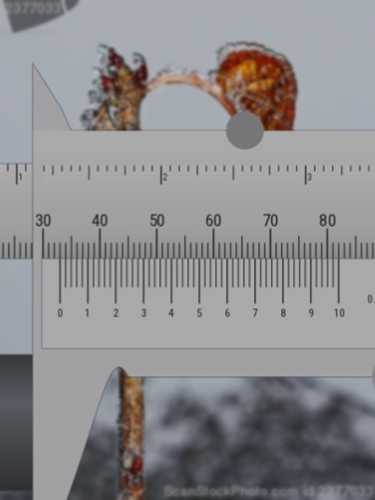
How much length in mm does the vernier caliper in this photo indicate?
33.0 mm
